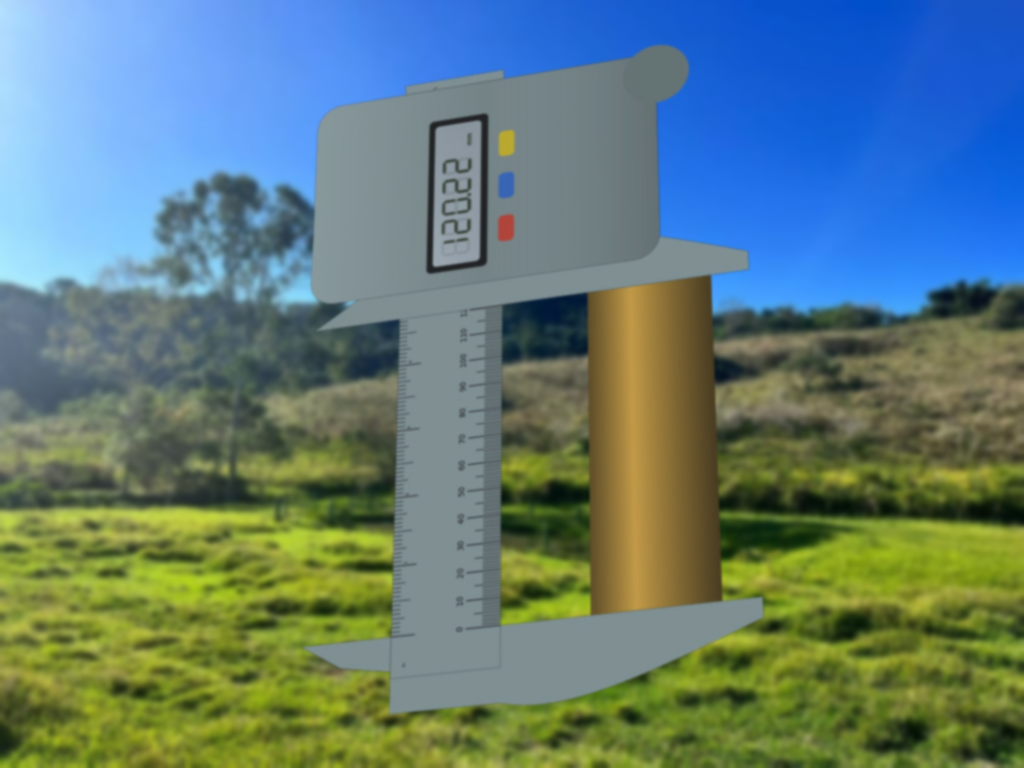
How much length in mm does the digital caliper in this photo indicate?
120.22 mm
